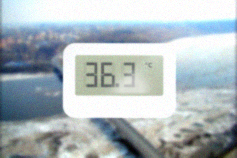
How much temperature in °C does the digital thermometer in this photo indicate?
36.3 °C
